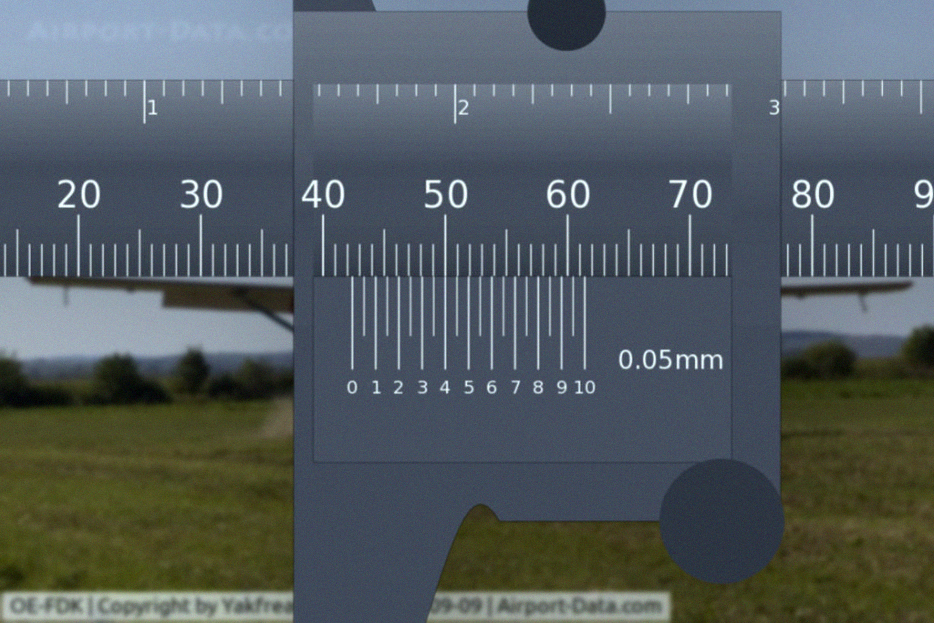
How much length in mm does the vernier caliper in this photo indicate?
42.4 mm
